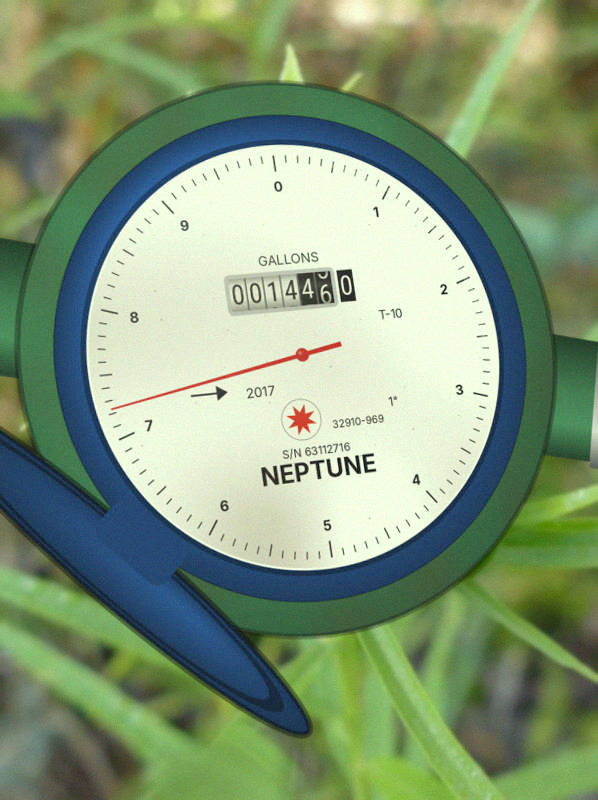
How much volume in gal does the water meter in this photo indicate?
14457.2 gal
